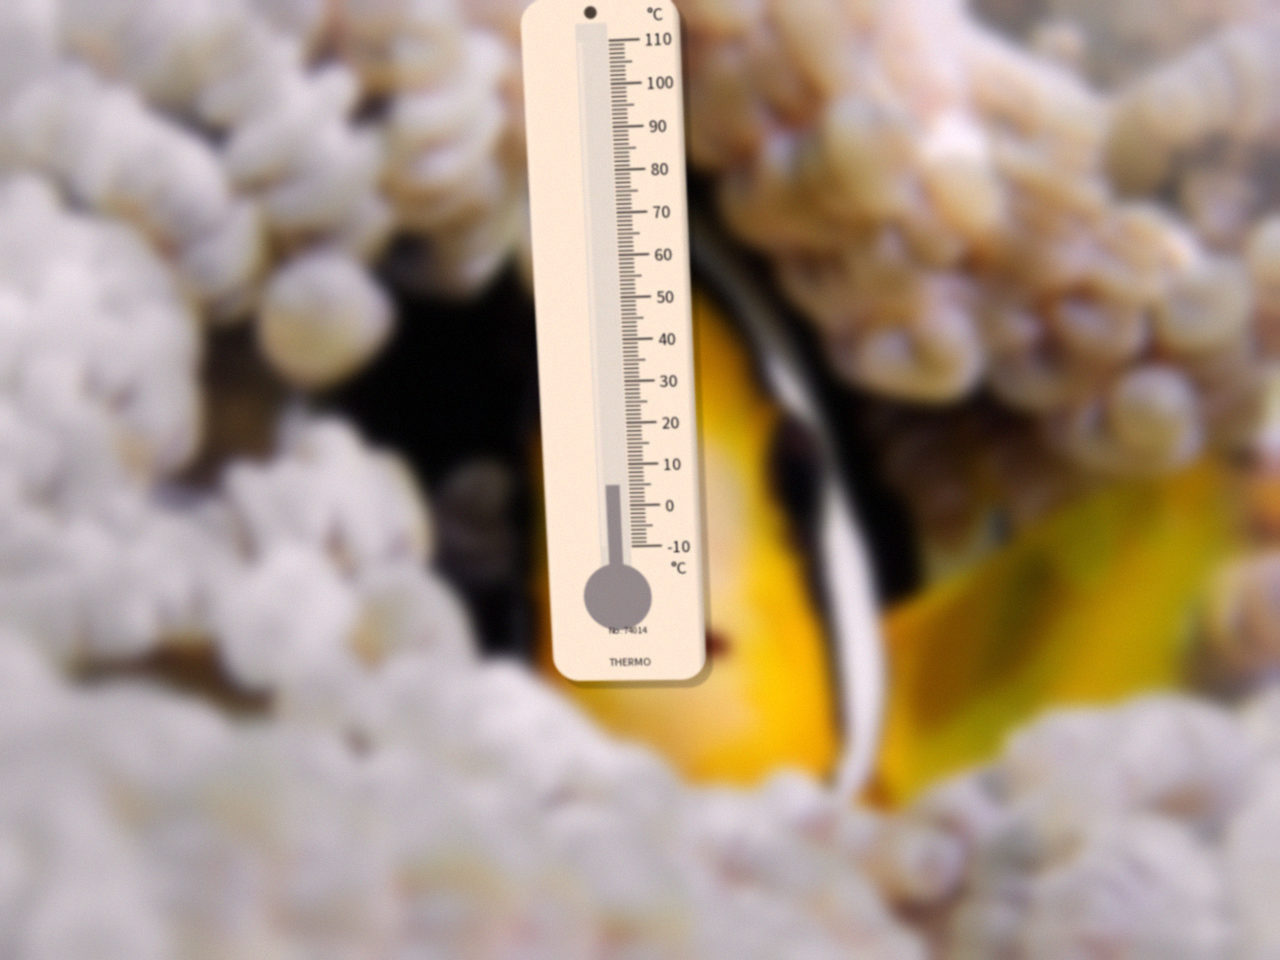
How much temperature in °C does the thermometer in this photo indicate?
5 °C
